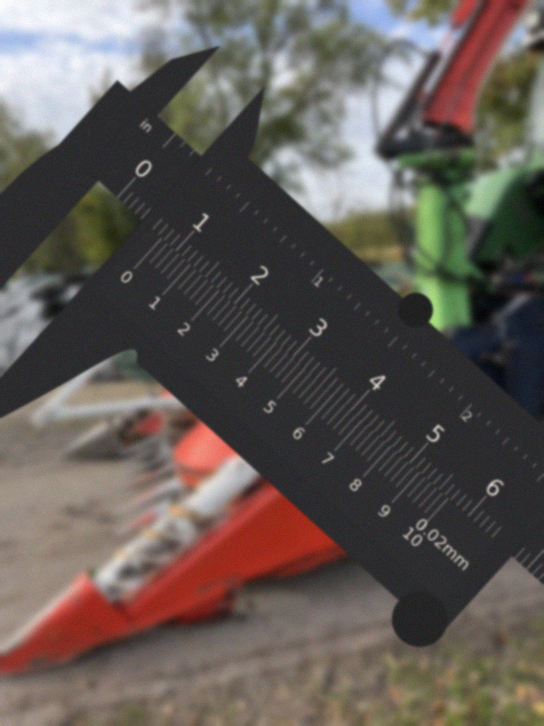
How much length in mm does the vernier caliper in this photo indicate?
7.6 mm
